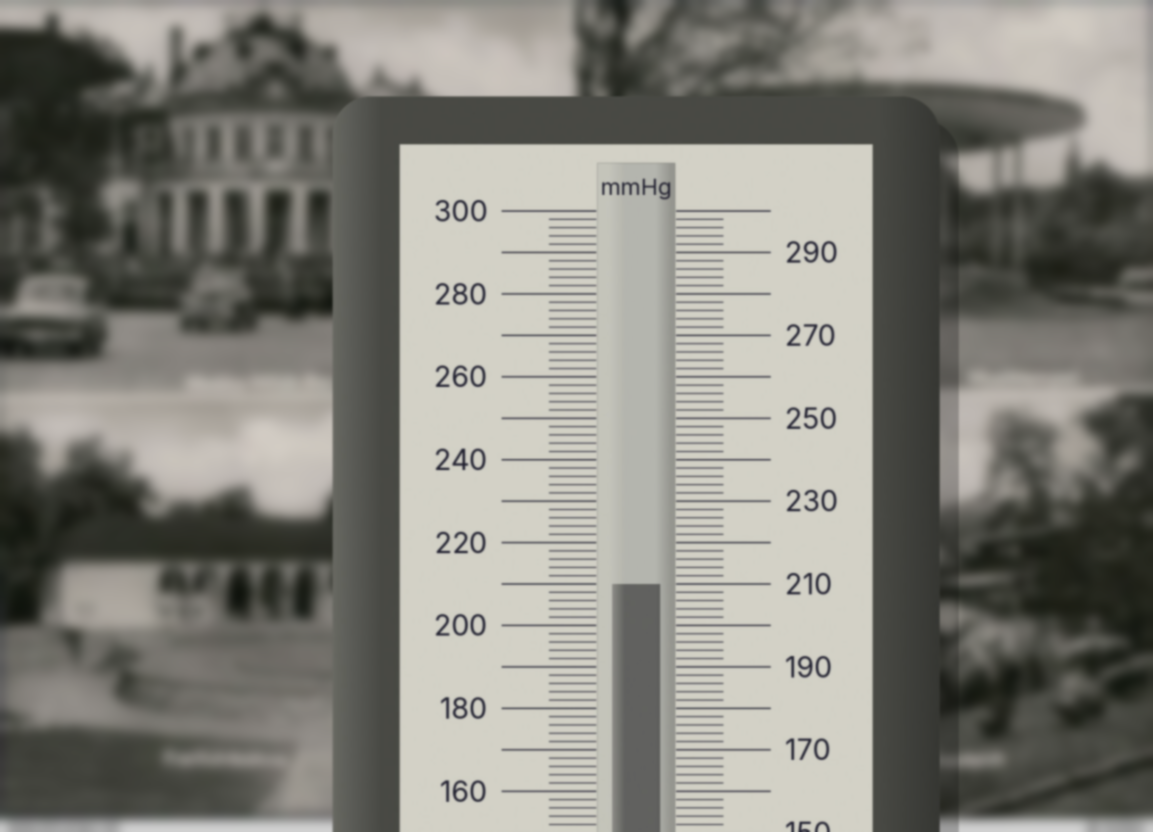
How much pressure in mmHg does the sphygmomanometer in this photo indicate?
210 mmHg
